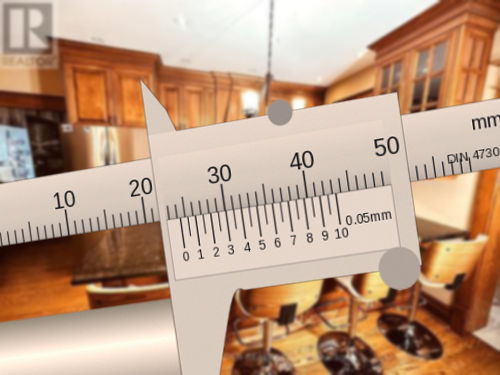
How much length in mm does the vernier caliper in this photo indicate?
24.4 mm
